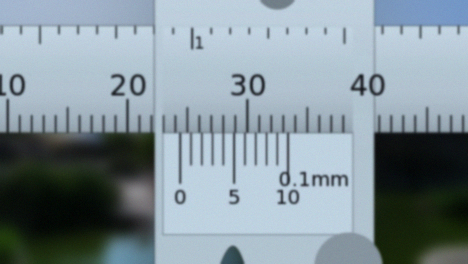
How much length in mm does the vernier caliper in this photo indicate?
24.4 mm
